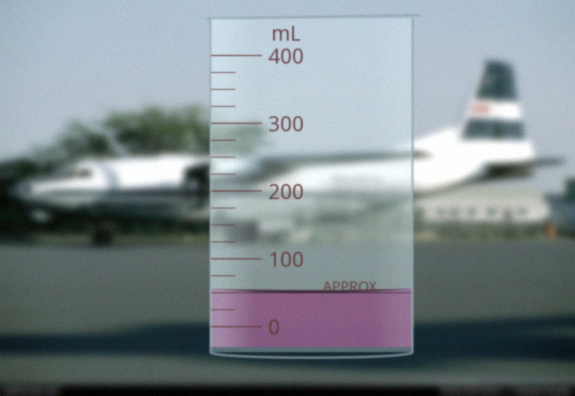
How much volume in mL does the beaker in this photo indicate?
50 mL
